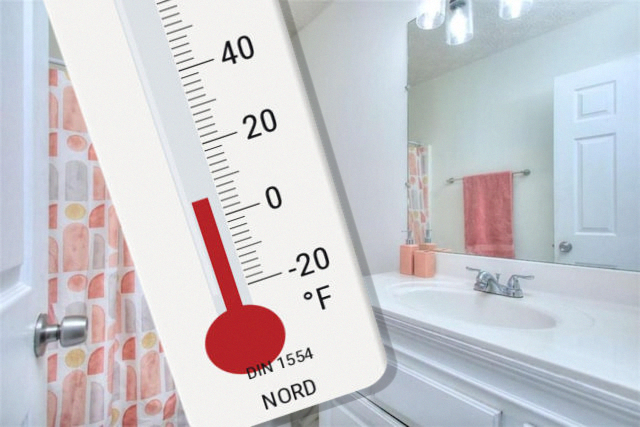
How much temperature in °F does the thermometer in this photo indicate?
6 °F
